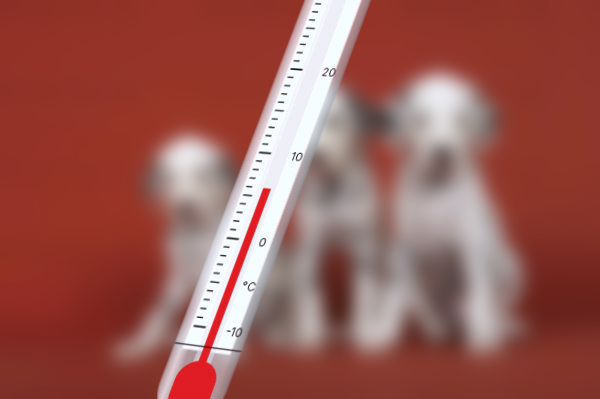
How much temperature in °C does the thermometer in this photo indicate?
6 °C
